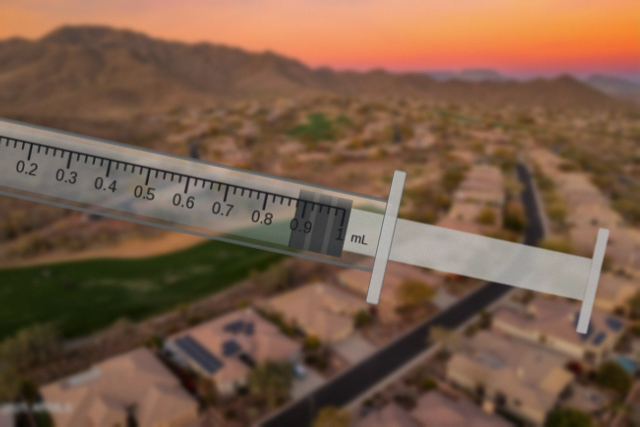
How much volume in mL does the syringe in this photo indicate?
0.88 mL
